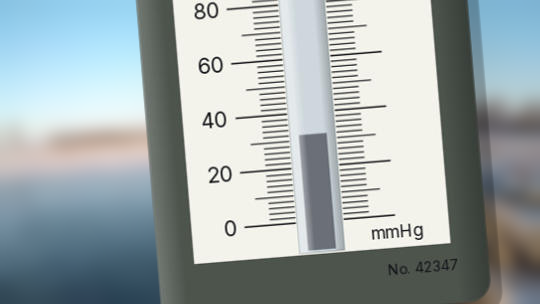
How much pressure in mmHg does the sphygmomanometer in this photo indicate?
32 mmHg
